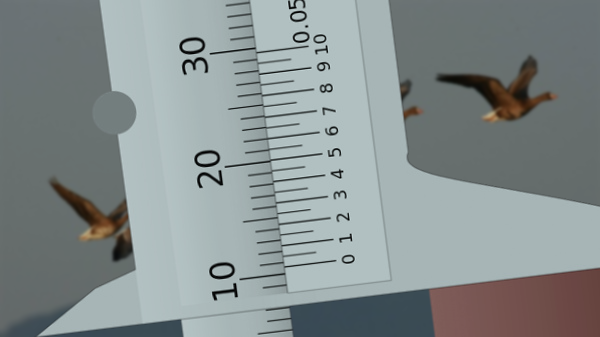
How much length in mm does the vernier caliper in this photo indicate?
10.6 mm
